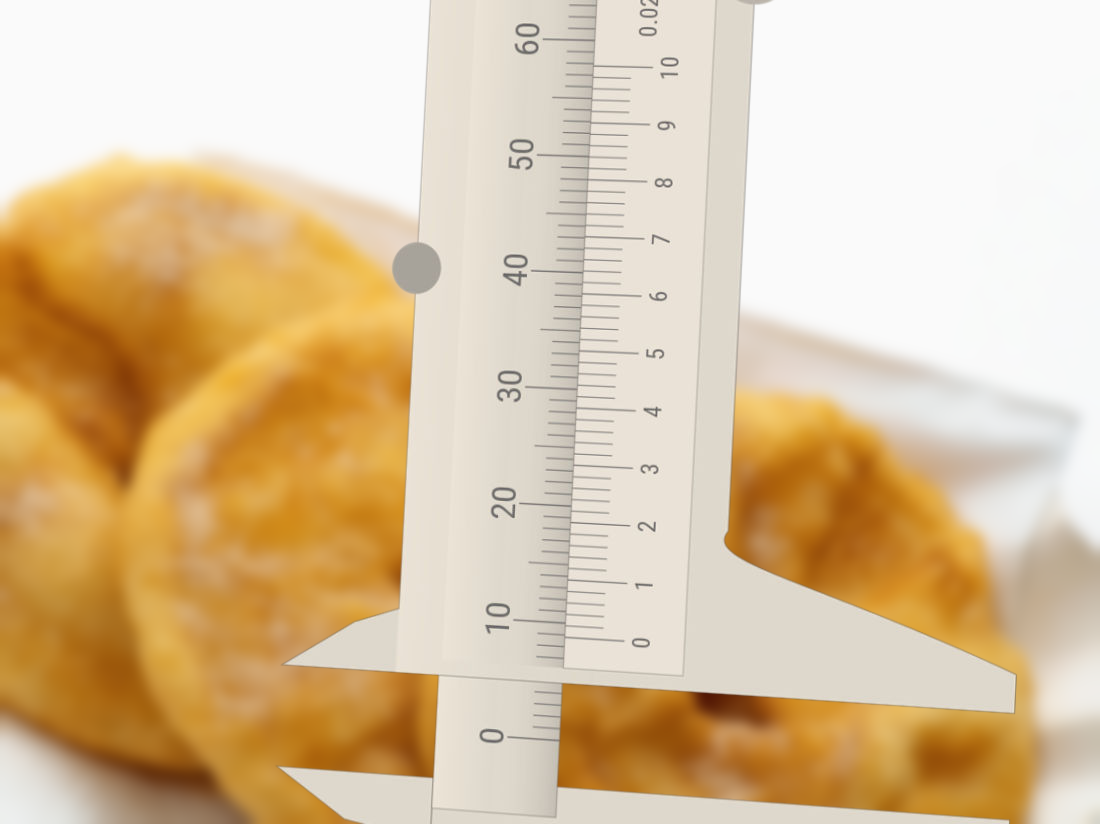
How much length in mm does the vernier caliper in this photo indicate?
8.8 mm
